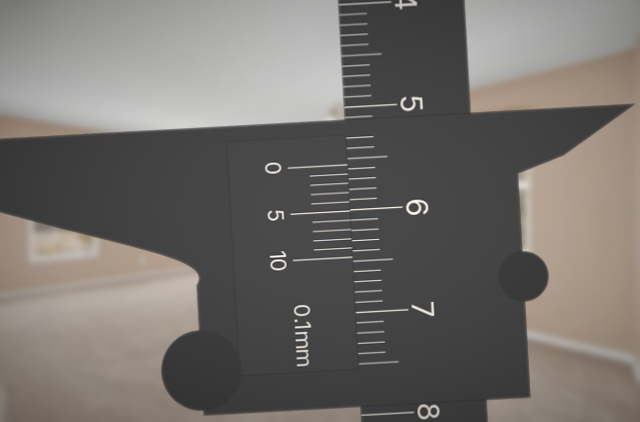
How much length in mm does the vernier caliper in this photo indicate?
55.6 mm
